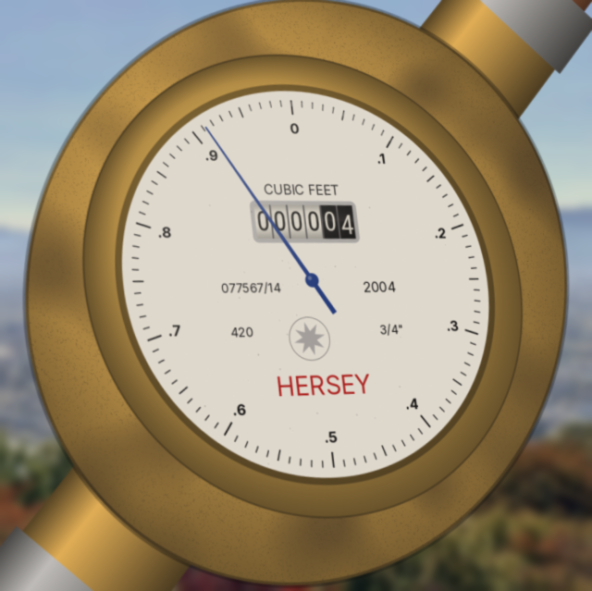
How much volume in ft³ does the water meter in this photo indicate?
3.91 ft³
